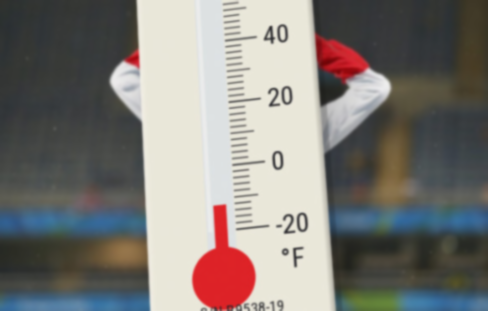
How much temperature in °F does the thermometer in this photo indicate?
-12 °F
